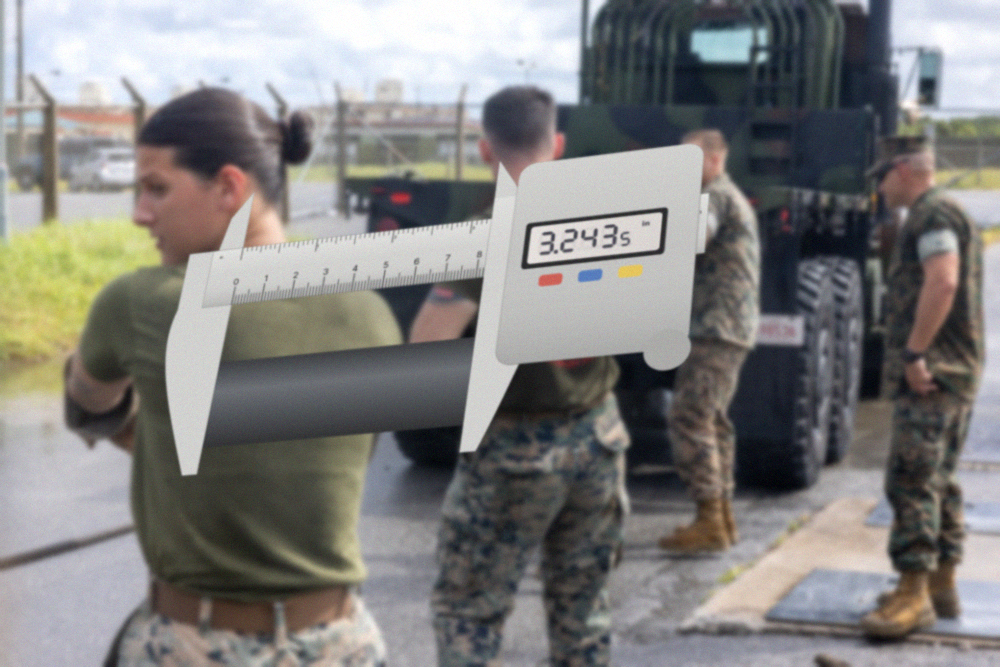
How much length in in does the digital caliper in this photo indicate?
3.2435 in
